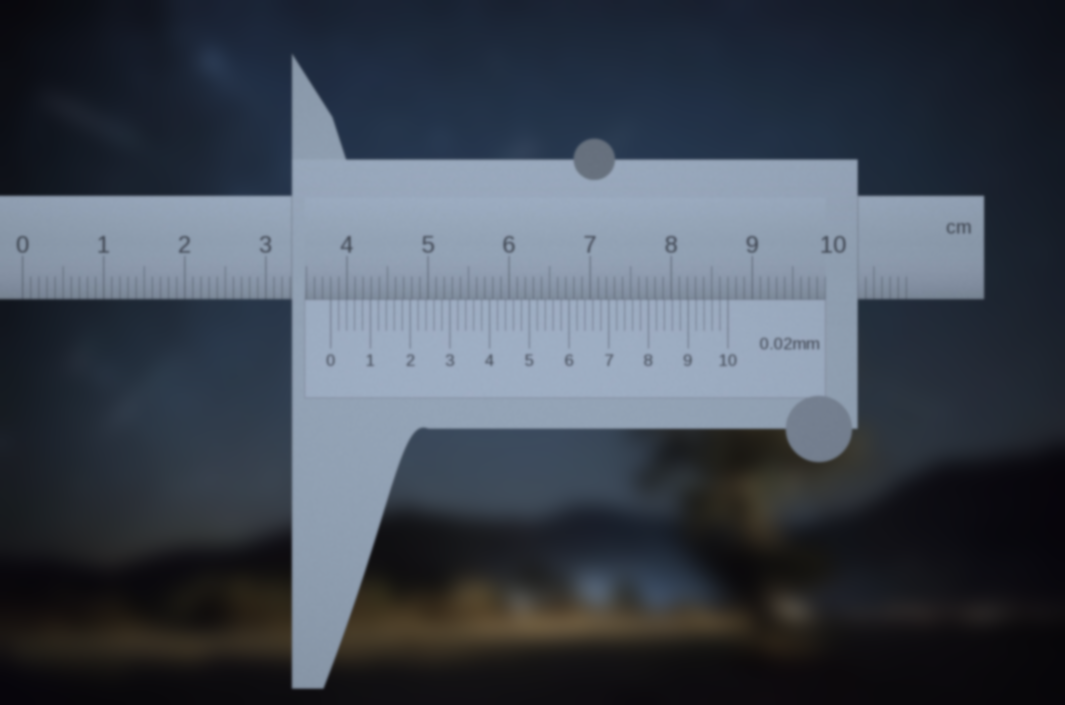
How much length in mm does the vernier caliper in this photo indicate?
38.0 mm
